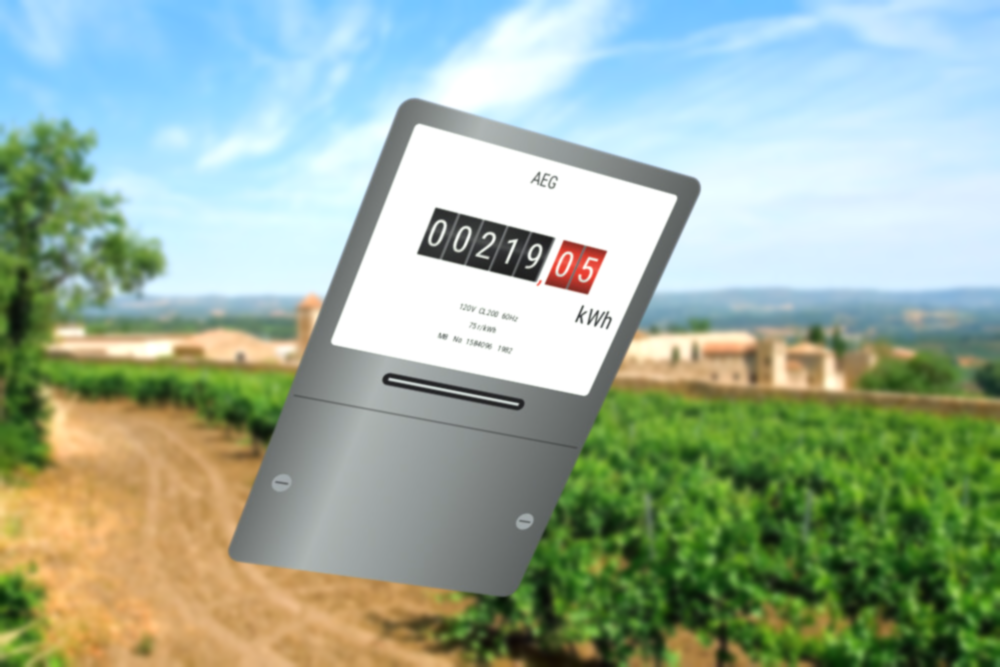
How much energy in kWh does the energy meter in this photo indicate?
219.05 kWh
